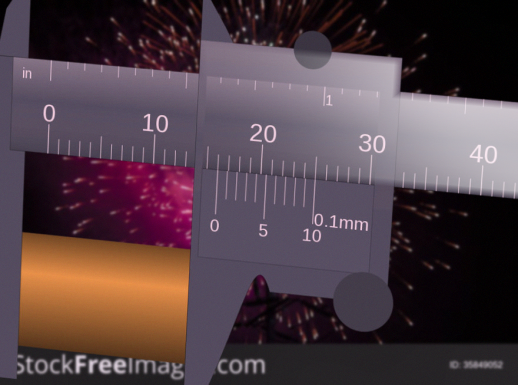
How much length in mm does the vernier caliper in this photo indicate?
16.0 mm
